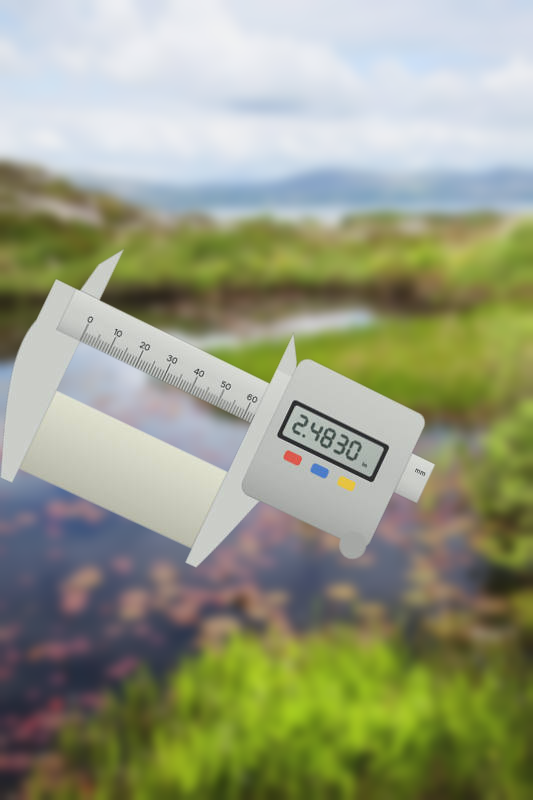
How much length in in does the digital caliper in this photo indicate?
2.4830 in
